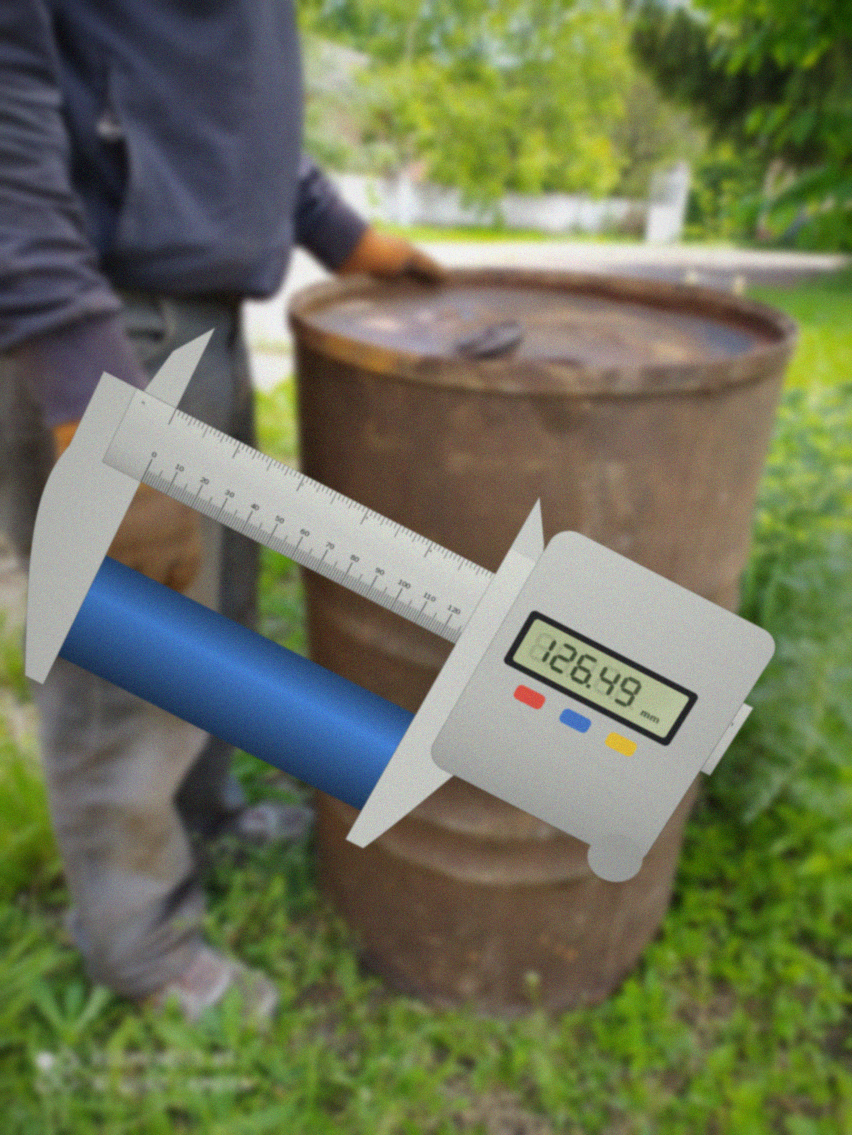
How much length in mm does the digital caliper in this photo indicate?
126.49 mm
